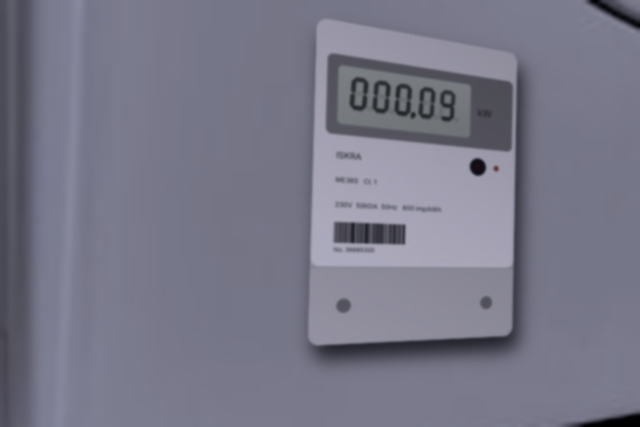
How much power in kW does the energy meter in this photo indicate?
0.09 kW
